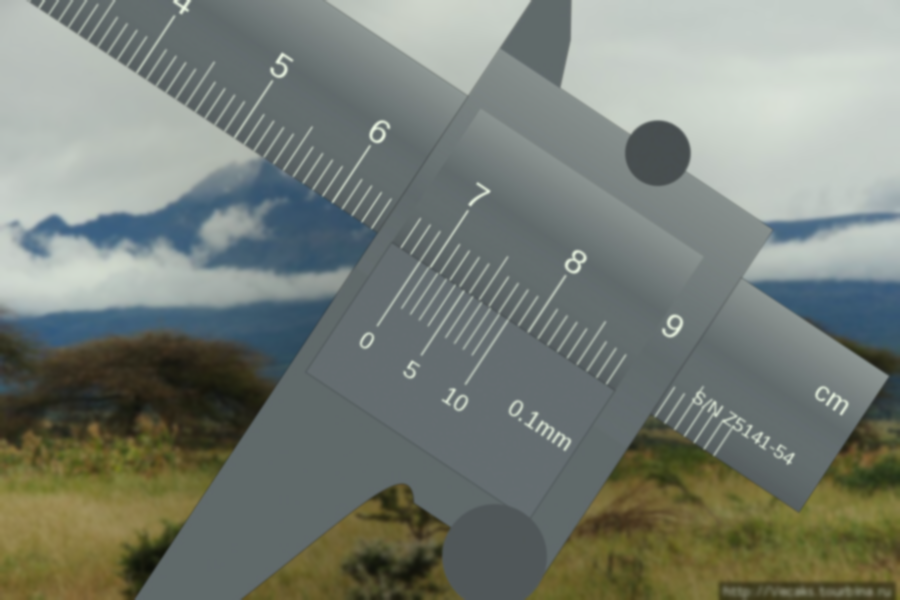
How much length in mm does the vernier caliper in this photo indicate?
69.0 mm
